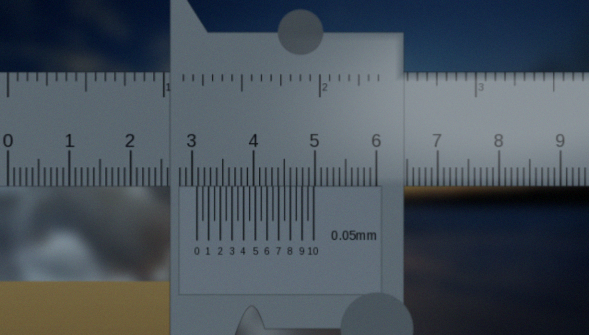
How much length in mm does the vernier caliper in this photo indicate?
30.8 mm
